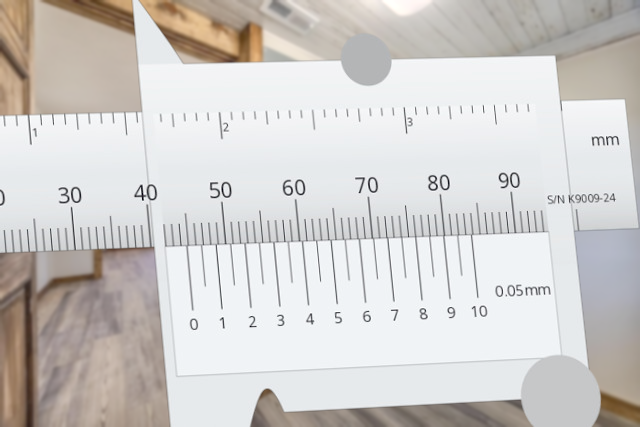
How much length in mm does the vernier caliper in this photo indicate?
44.8 mm
